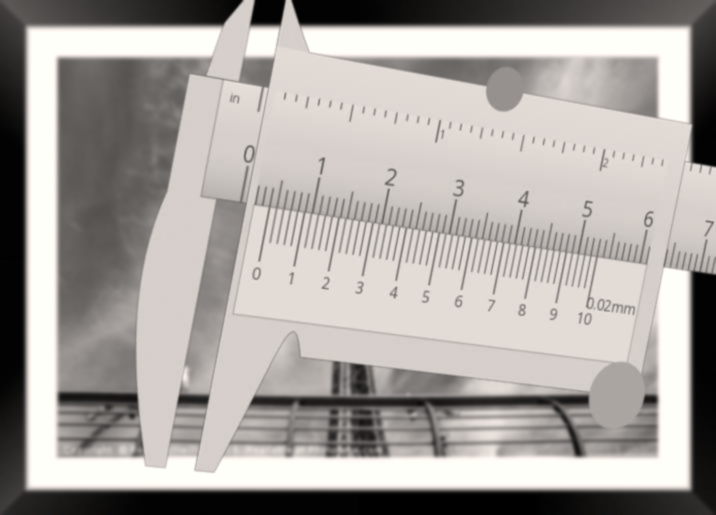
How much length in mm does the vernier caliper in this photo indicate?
4.0 mm
